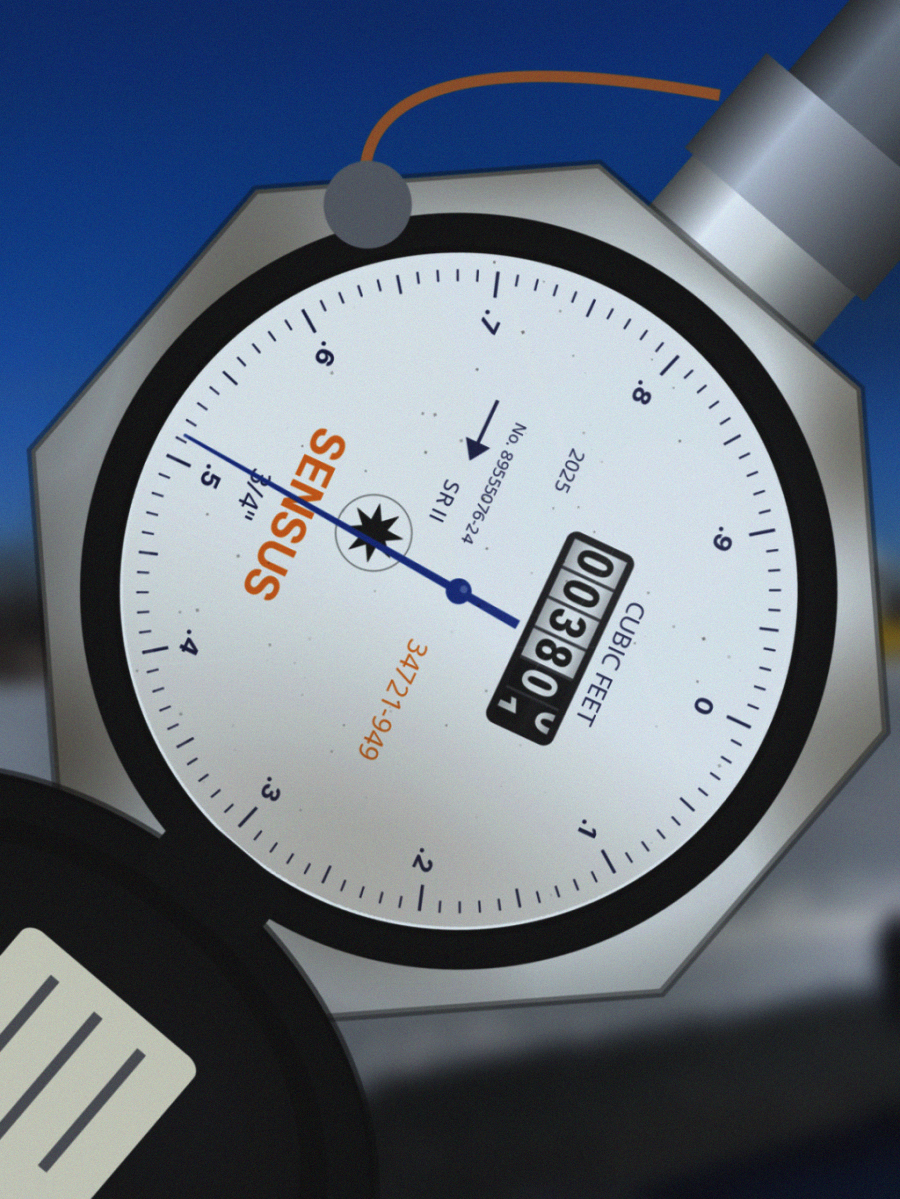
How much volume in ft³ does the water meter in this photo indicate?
3800.51 ft³
